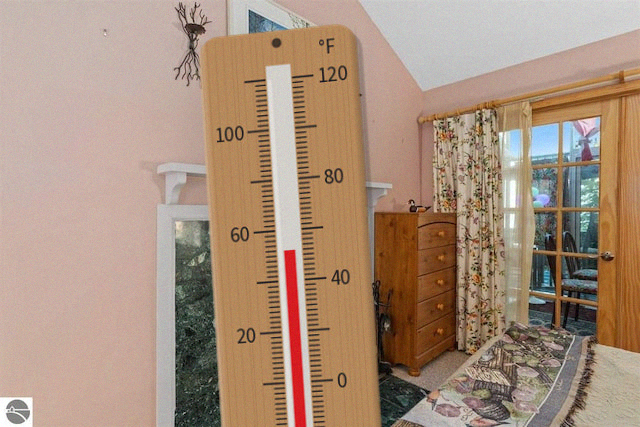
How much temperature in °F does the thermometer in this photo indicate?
52 °F
